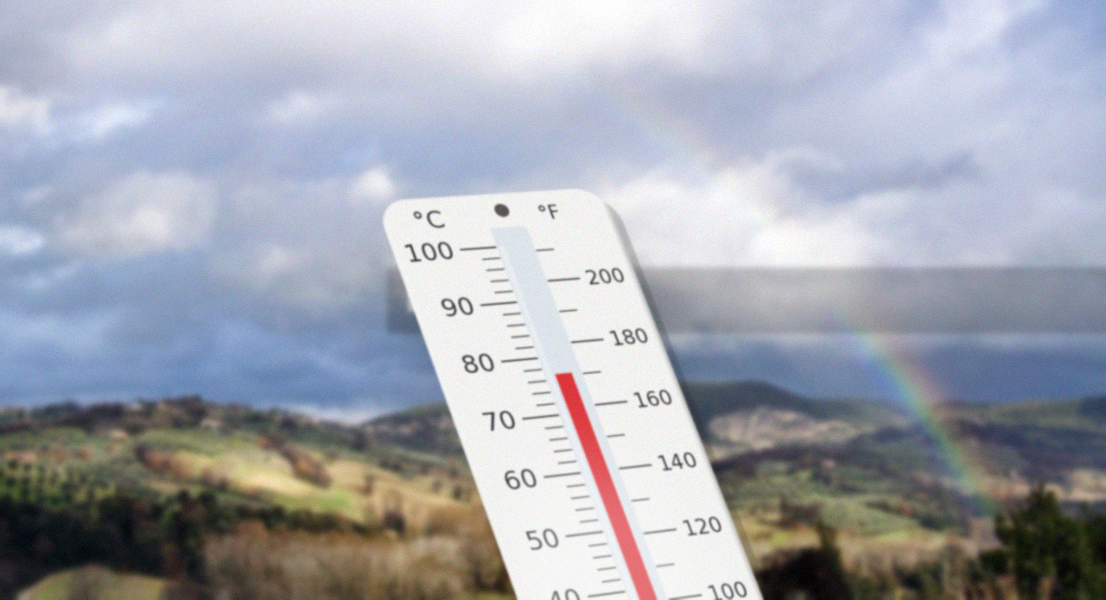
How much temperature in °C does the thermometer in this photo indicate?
77 °C
